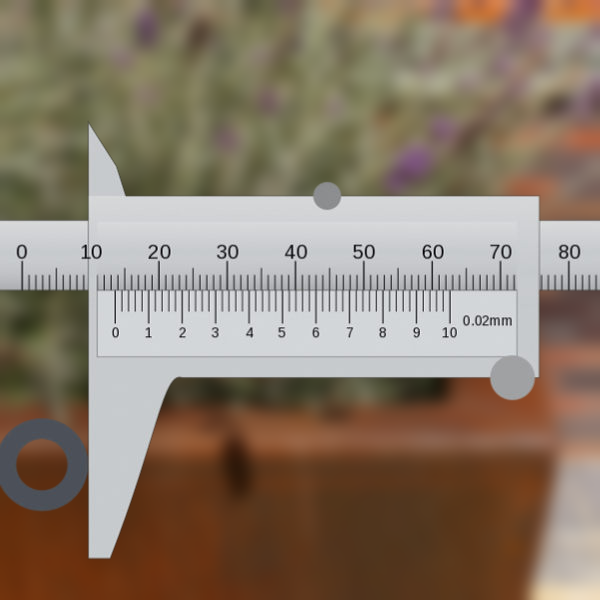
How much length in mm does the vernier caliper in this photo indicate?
13.6 mm
